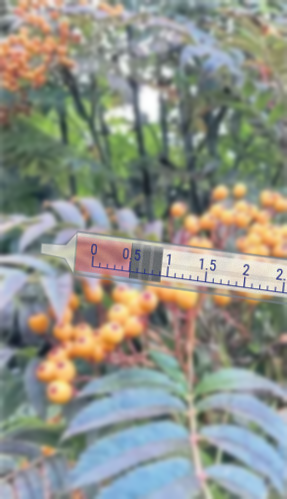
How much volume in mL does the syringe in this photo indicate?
0.5 mL
